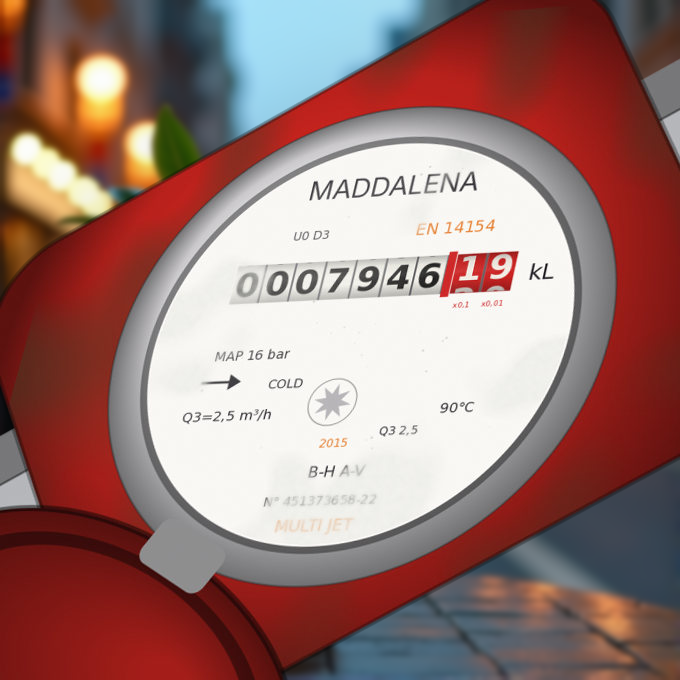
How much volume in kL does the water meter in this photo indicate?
7946.19 kL
